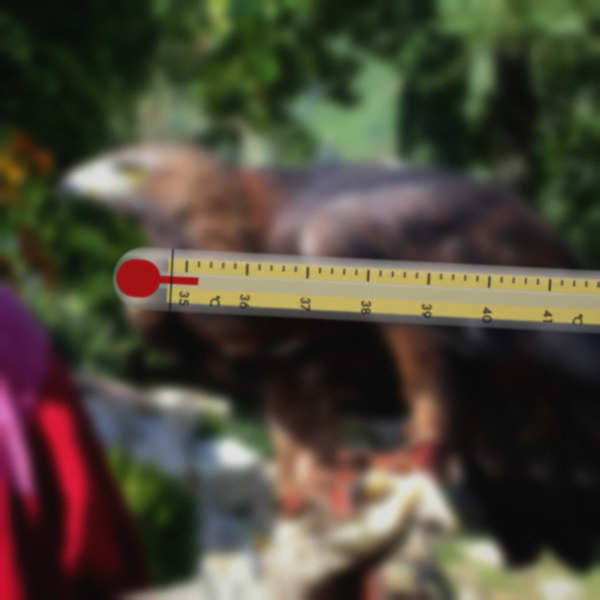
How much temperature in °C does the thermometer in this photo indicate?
35.2 °C
